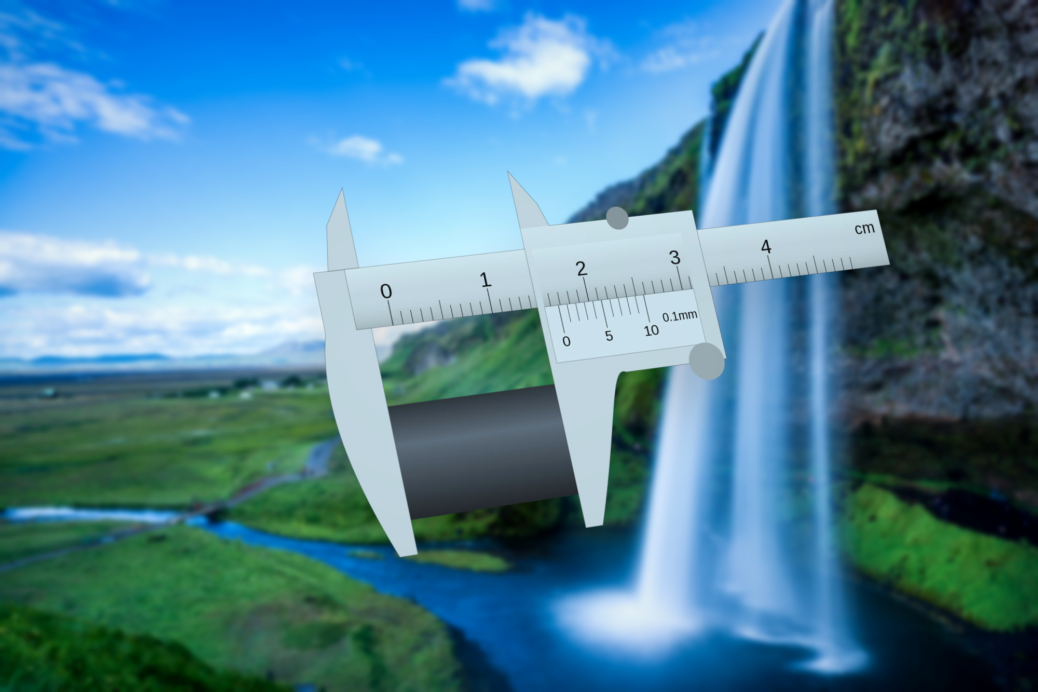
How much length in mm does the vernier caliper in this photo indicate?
16.8 mm
